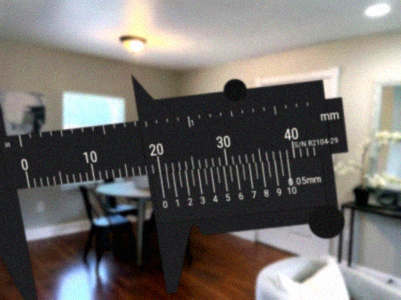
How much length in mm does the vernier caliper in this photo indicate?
20.0 mm
